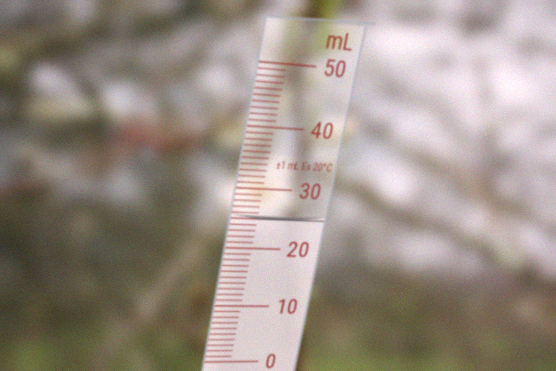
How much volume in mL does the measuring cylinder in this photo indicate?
25 mL
